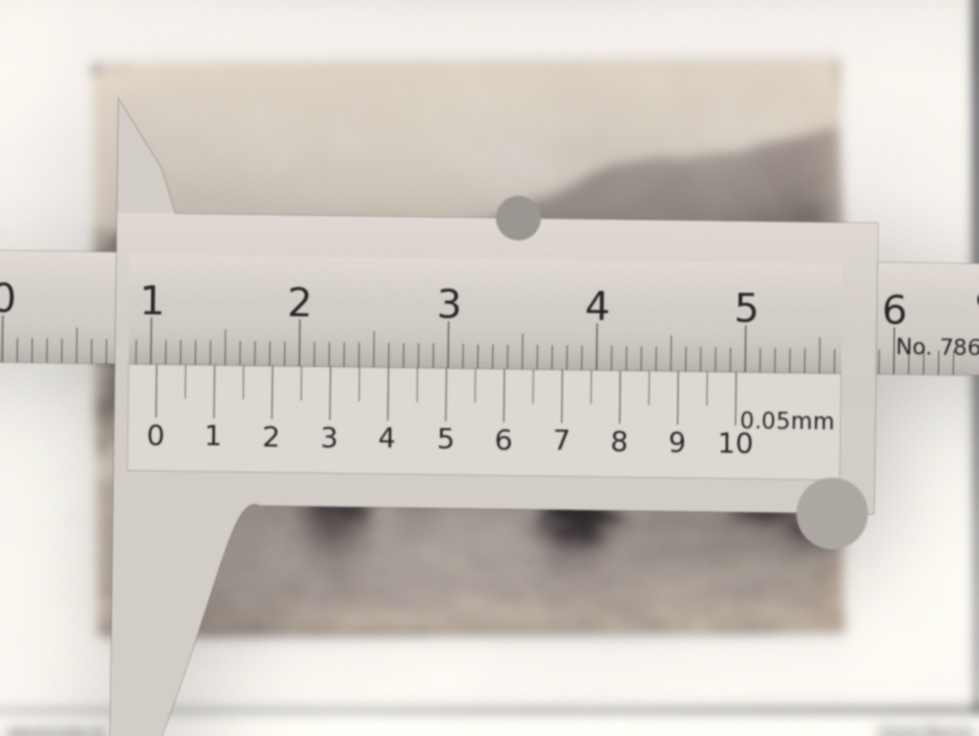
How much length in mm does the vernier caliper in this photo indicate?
10.4 mm
